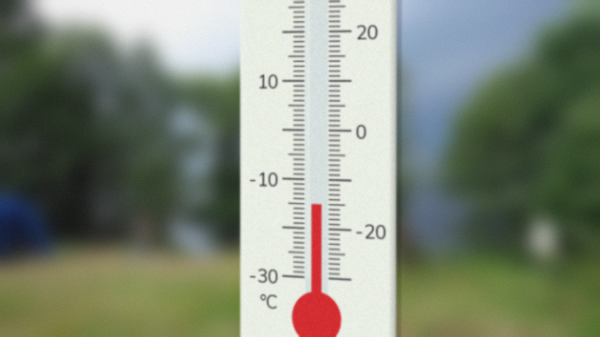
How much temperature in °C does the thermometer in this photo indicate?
-15 °C
